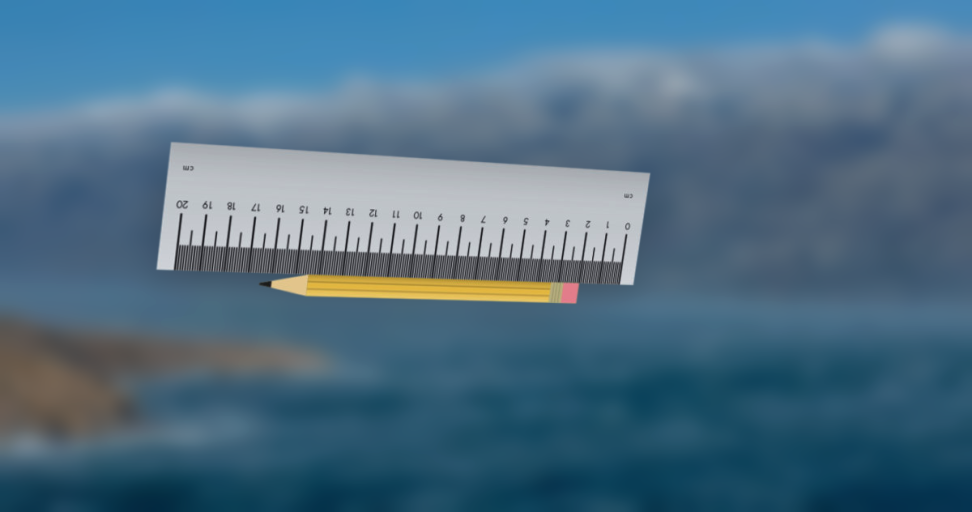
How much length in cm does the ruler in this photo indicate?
14.5 cm
